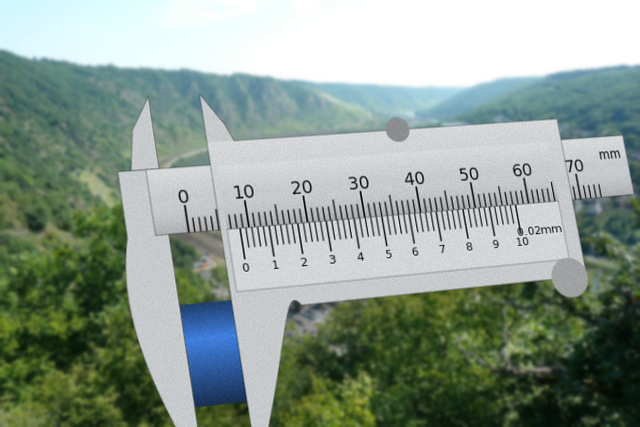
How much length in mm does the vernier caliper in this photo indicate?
8.5 mm
